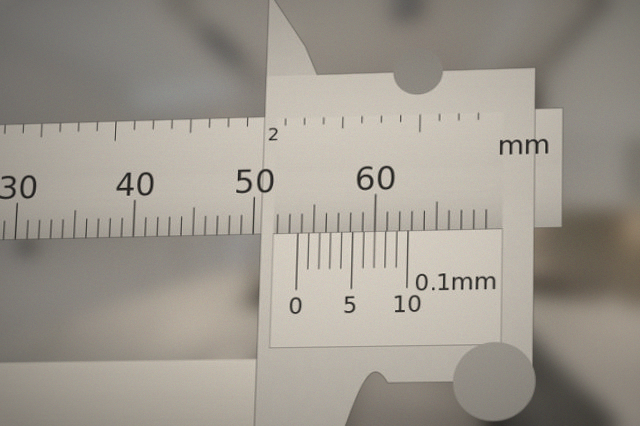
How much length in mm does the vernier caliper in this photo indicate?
53.7 mm
